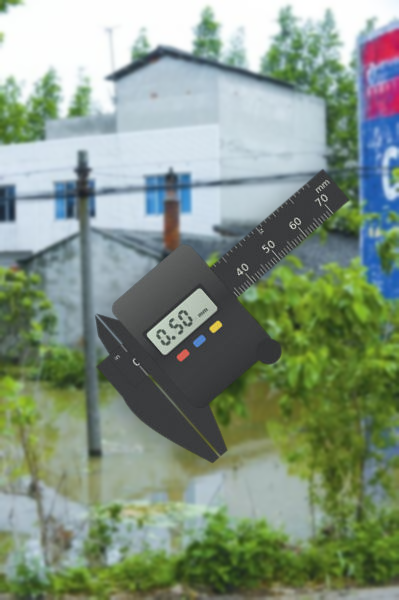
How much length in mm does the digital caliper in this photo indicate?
0.50 mm
